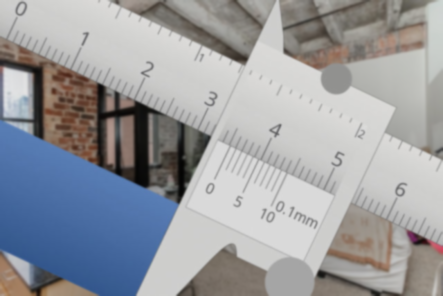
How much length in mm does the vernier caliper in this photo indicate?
35.2 mm
